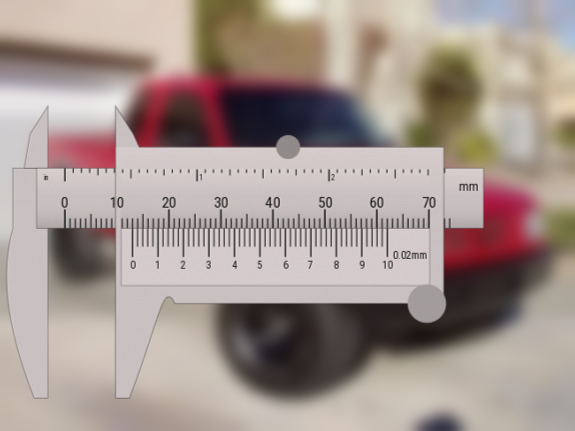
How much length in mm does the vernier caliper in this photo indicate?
13.0 mm
